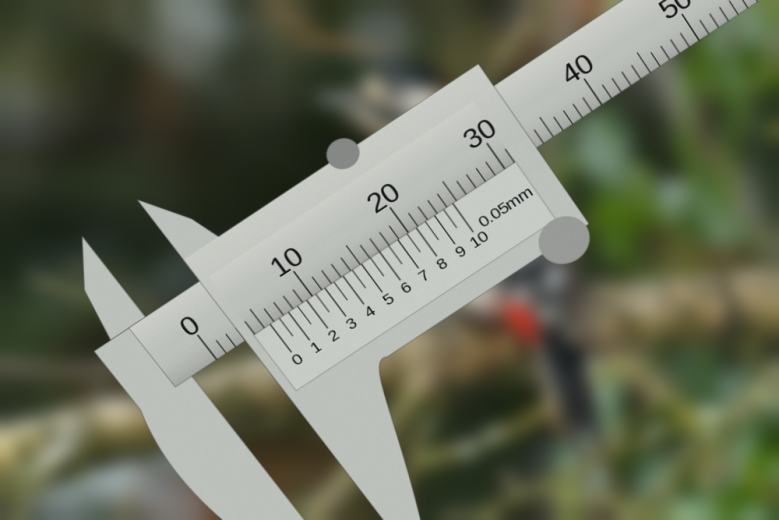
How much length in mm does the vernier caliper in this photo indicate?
5.6 mm
